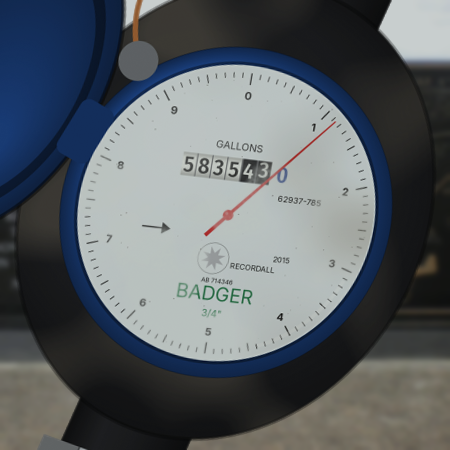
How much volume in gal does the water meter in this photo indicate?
5835431.1 gal
